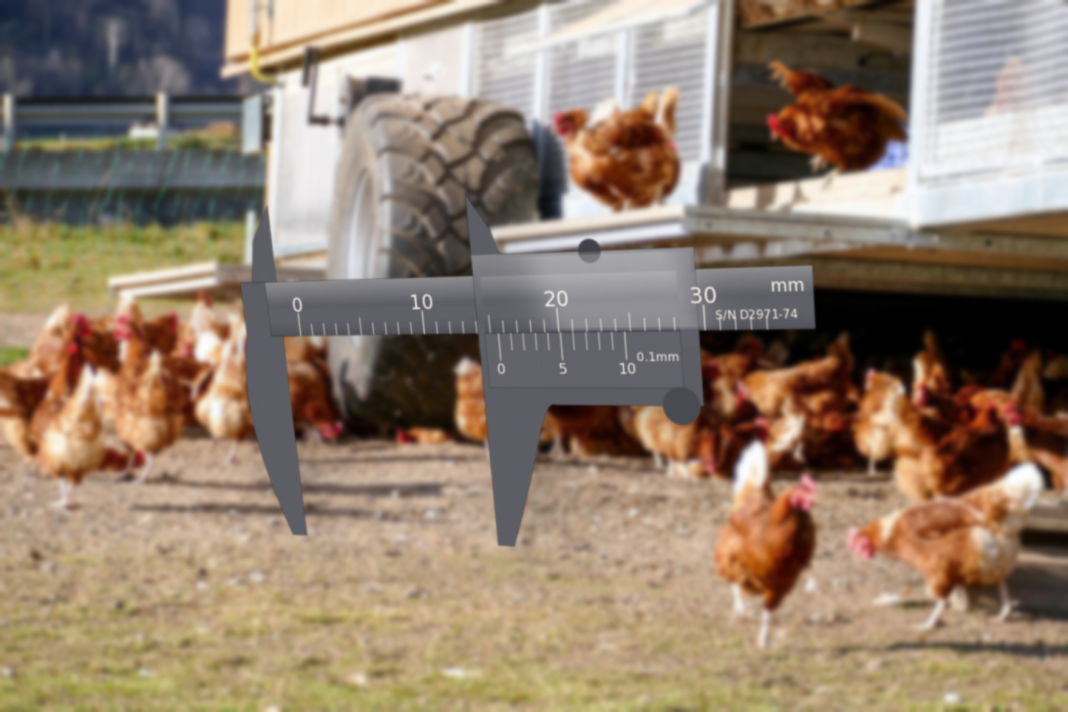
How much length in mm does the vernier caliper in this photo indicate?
15.6 mm
